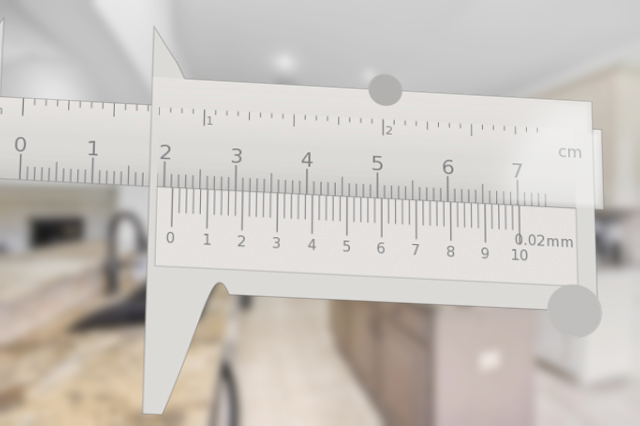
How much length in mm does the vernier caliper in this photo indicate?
21.2 mm
